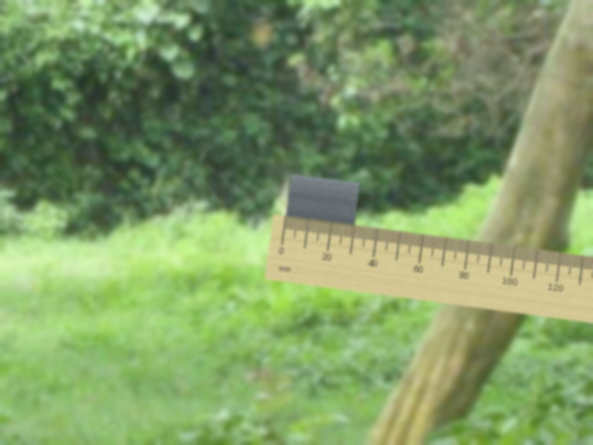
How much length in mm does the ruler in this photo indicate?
30 mm
